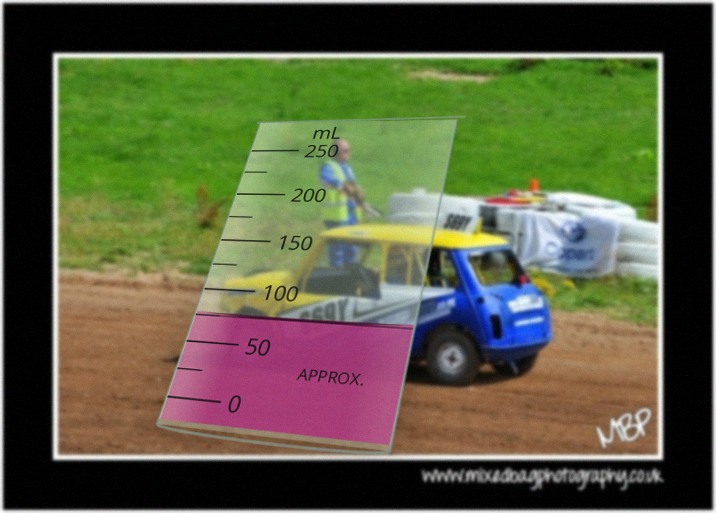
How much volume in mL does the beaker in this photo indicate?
75 mL
